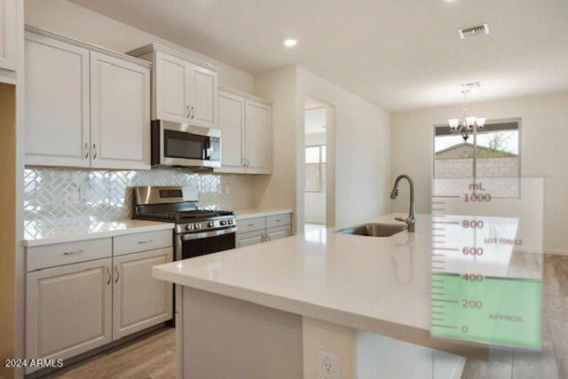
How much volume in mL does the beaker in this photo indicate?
400 mL
